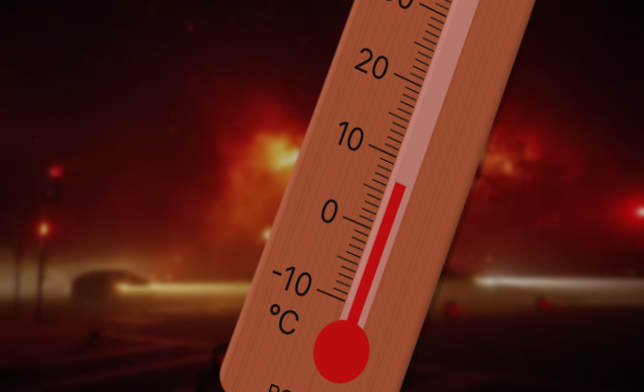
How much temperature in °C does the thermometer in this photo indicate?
7 °C
